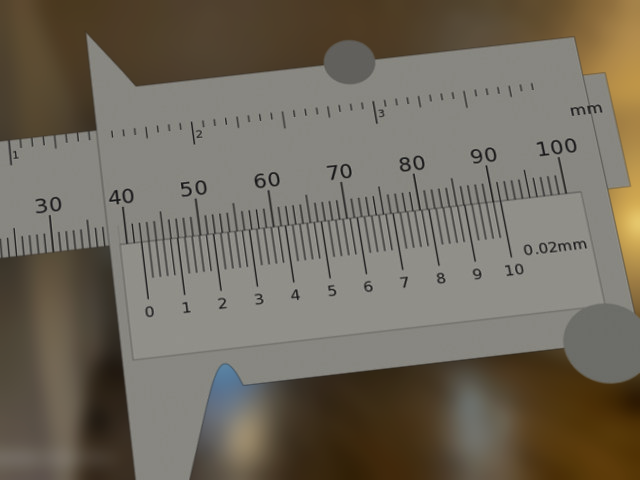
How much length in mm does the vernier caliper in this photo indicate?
42.0 mm
